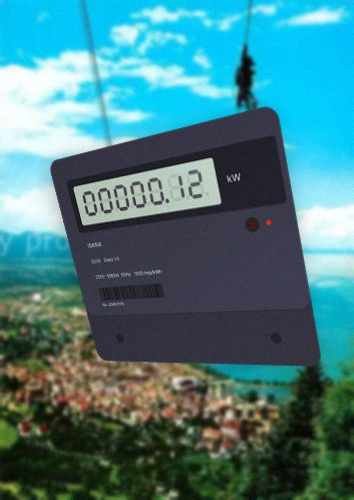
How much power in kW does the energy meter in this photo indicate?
0.12 kW
